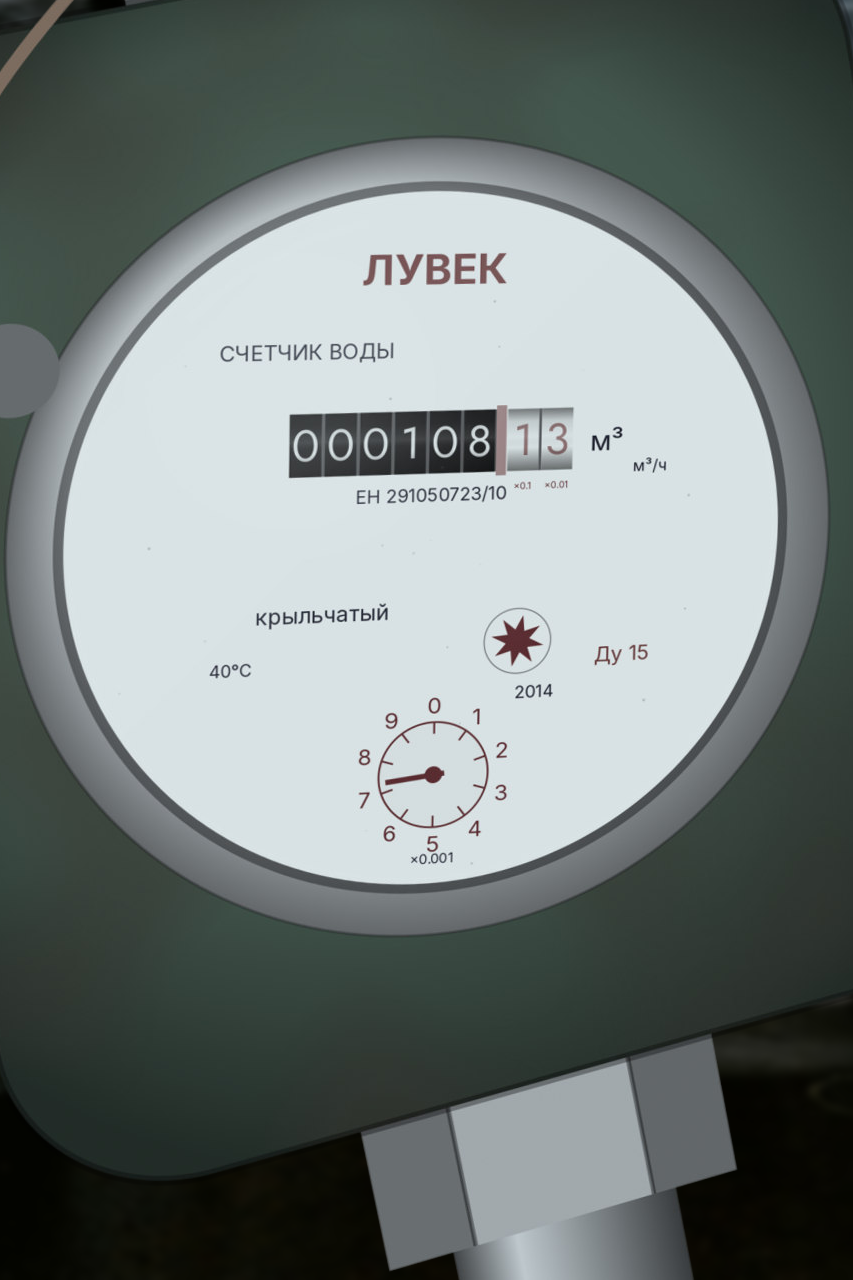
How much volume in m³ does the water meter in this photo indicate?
108.137 m³
